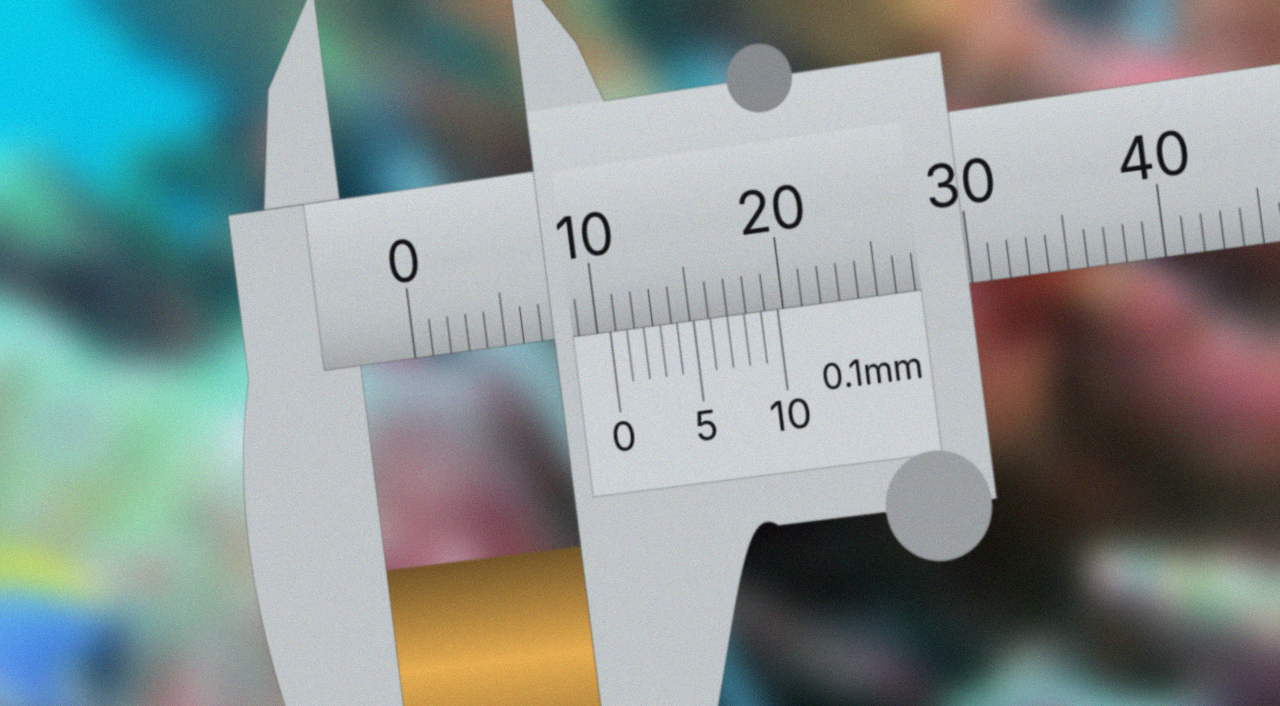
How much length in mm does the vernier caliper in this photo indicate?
10.7 mm
